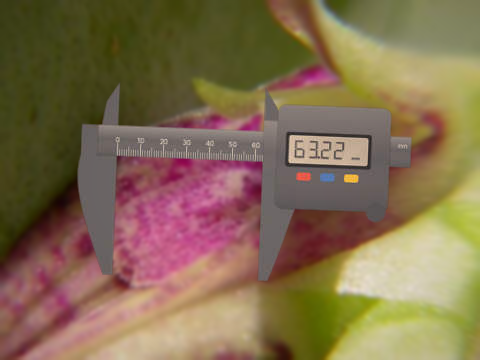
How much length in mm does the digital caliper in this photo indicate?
63.22 mm
